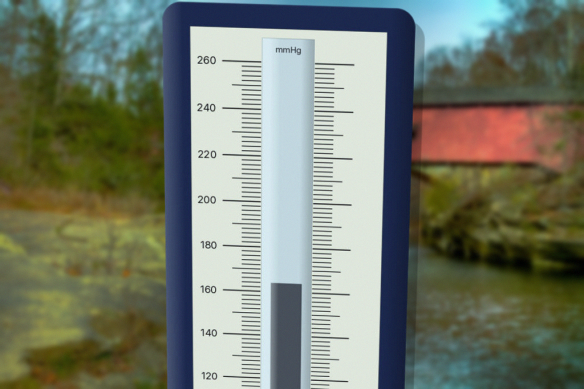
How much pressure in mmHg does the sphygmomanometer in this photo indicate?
164 mmHg
